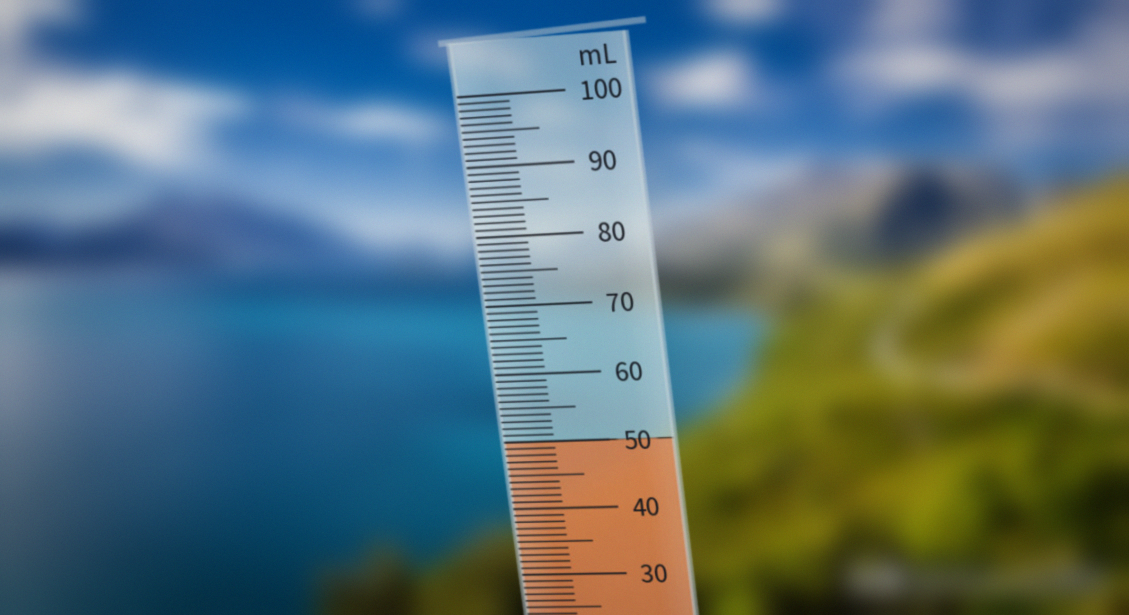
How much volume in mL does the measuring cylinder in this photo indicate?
50 mL
